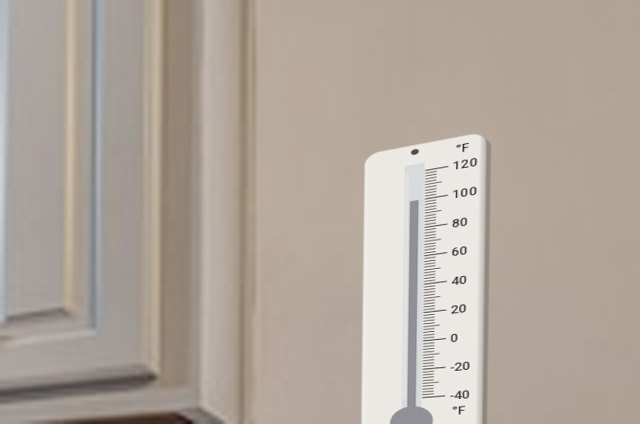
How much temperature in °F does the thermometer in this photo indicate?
100 °F
